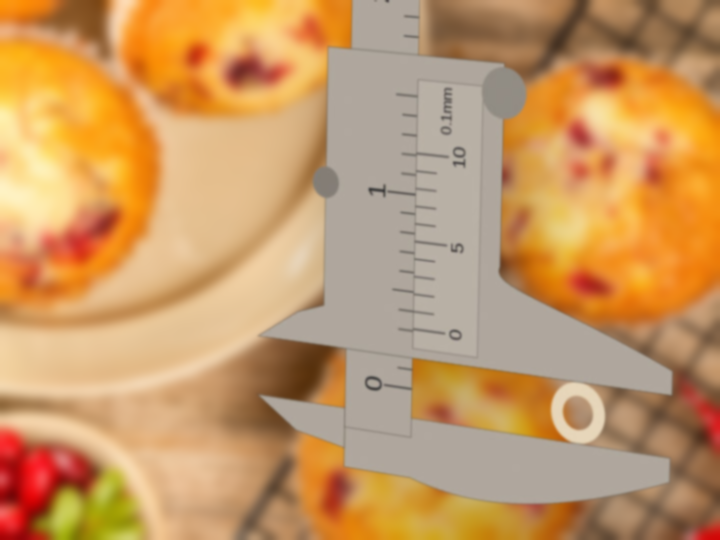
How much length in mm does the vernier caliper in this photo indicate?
3.1 mm
